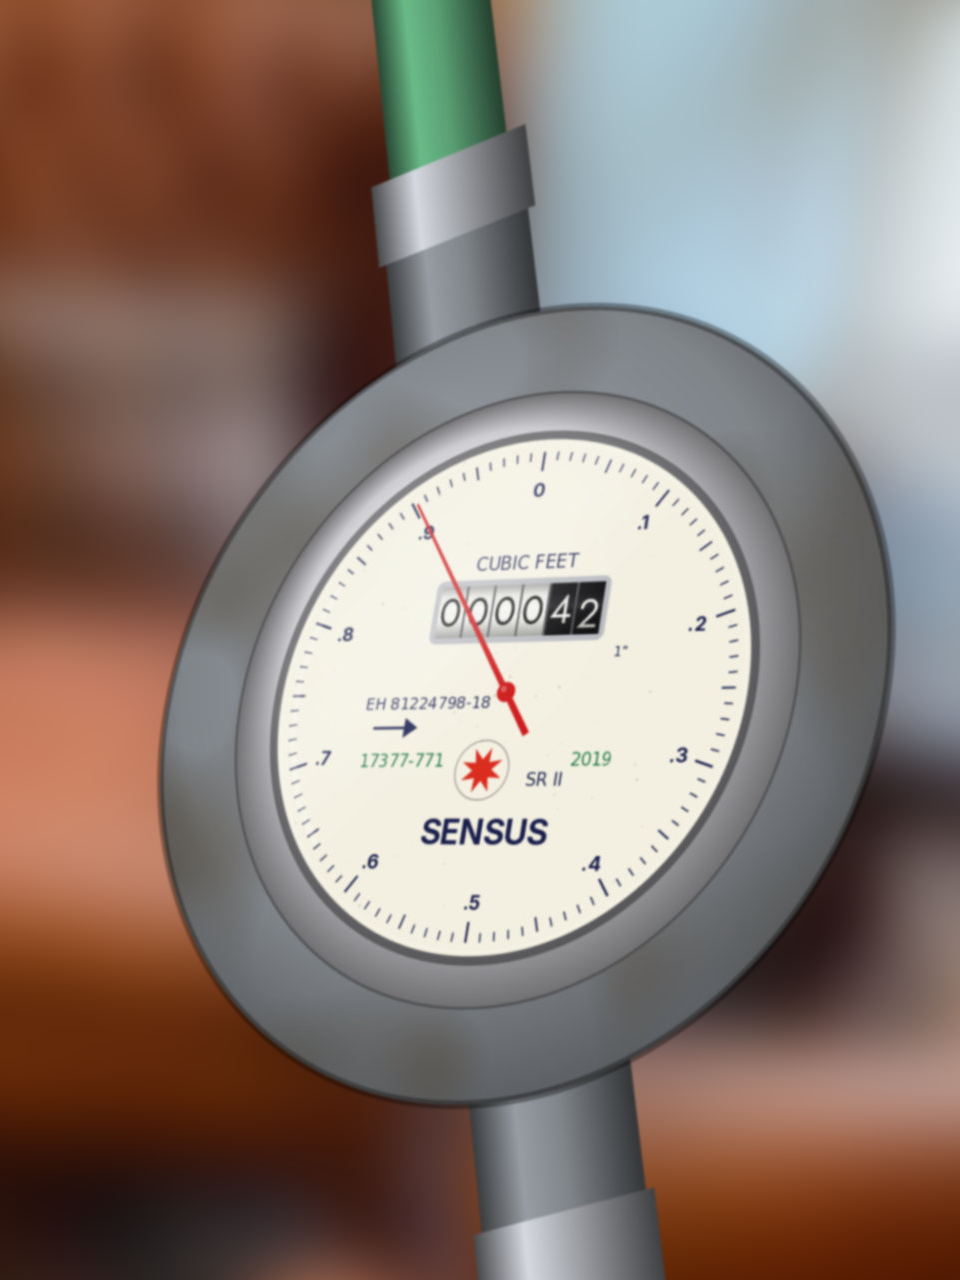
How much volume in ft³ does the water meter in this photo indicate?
41.90 ft³
